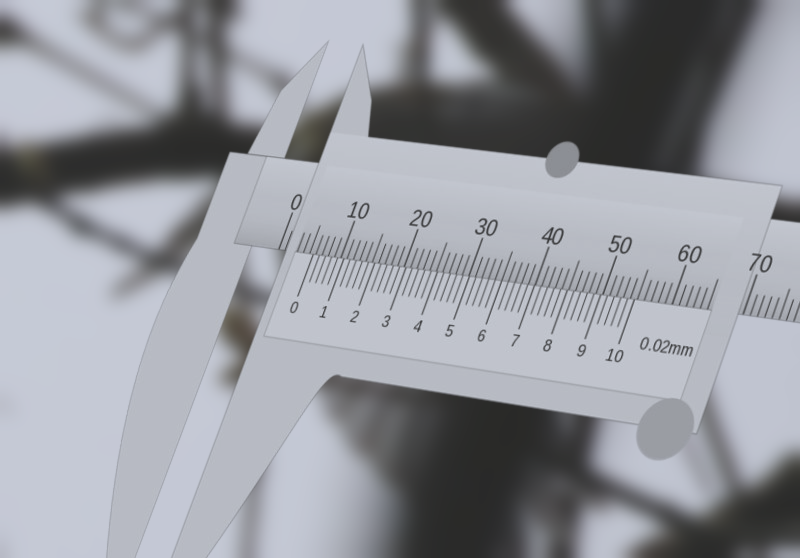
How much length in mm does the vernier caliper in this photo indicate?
5.6 mm
